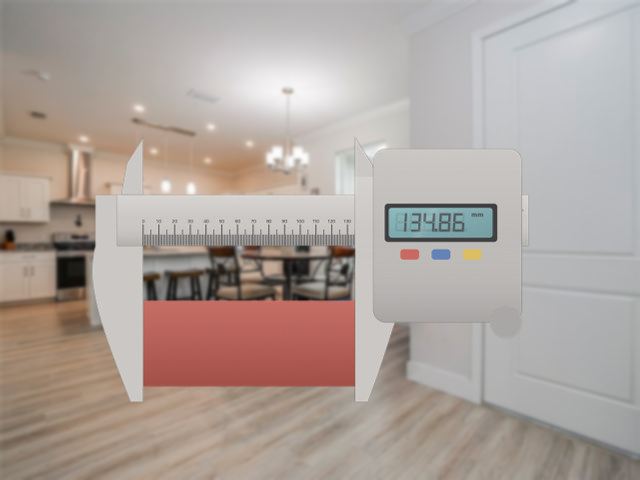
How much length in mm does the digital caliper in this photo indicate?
134.86 mm
